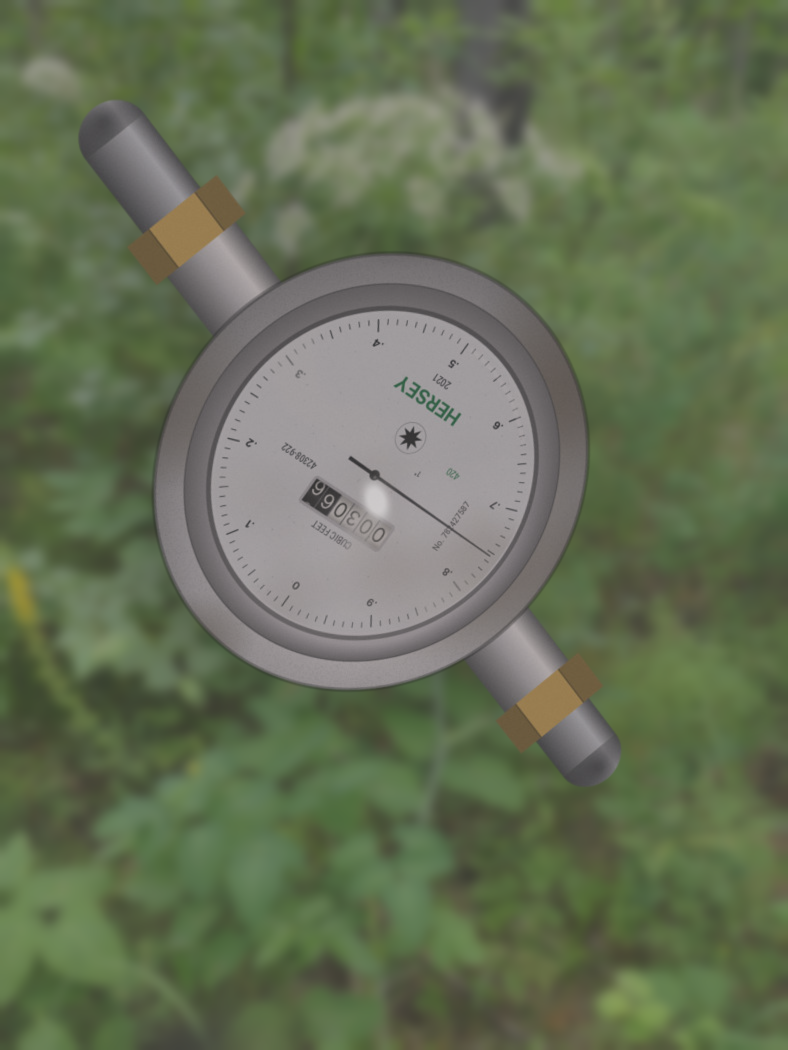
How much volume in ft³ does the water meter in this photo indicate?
3065.75 ft³
